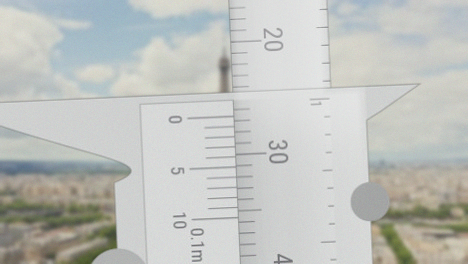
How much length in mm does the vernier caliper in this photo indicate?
26.6 mm
